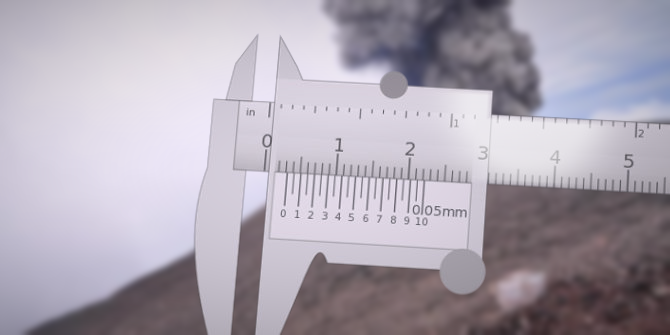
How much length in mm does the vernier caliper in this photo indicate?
3.2 mm
